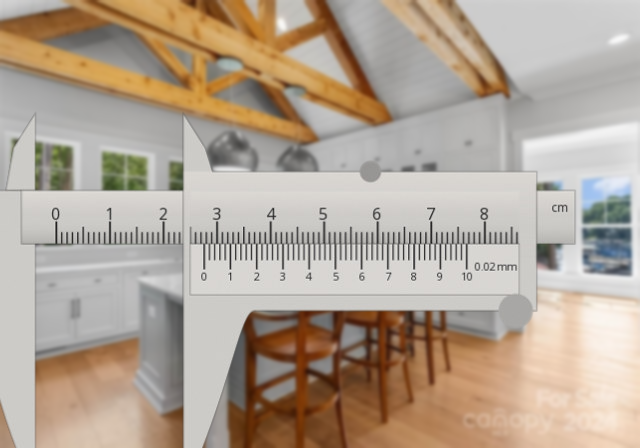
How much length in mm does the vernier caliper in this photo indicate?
27.6 mm
